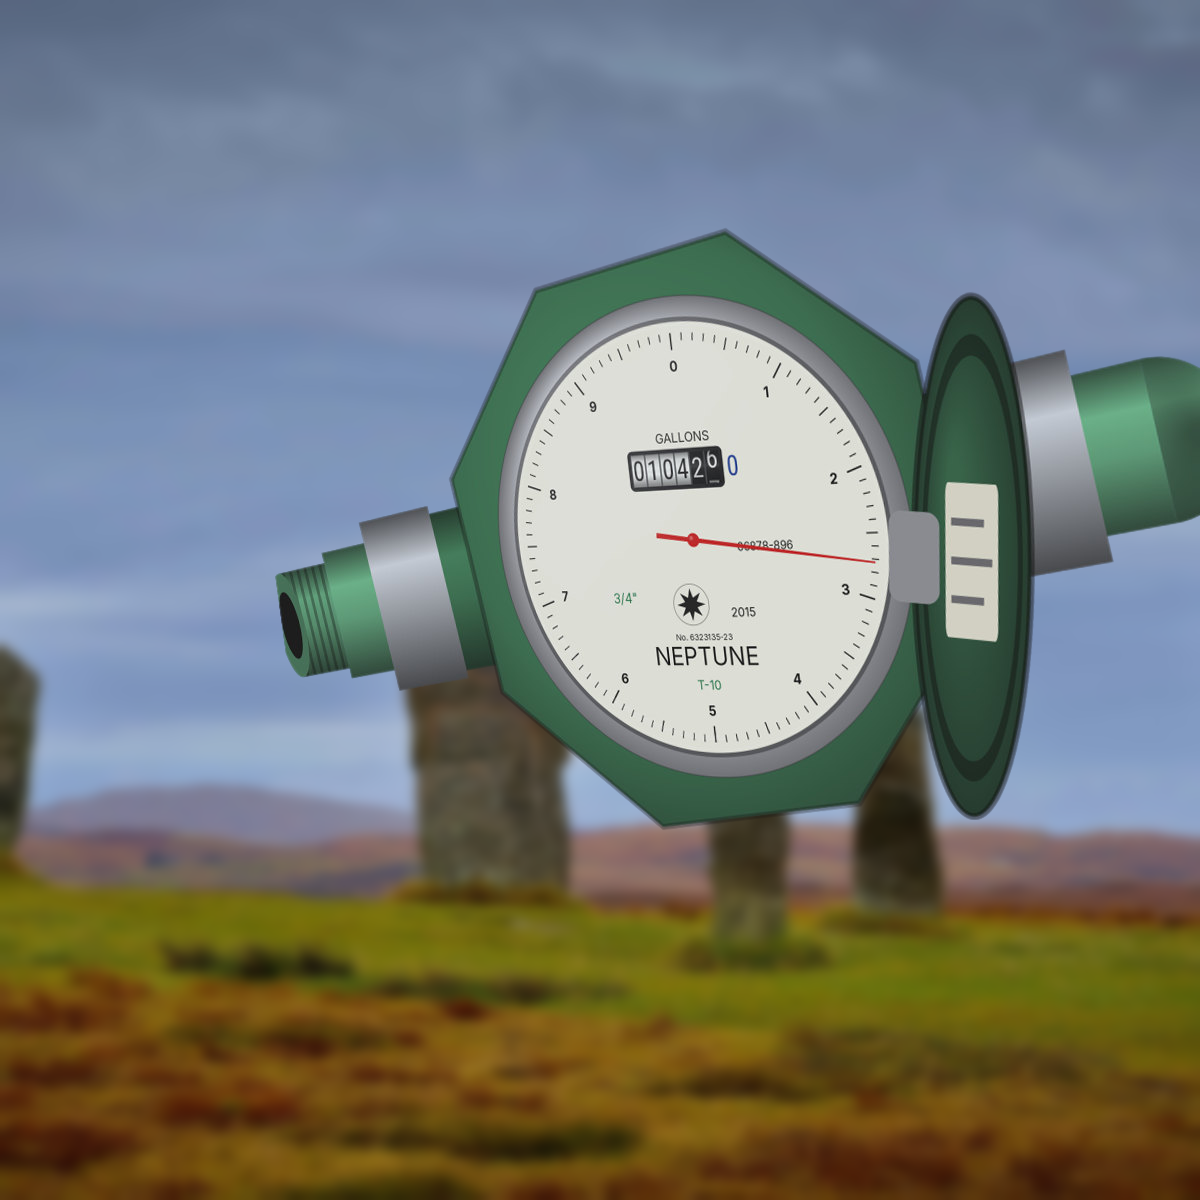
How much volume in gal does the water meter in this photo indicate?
104262.7 gal
